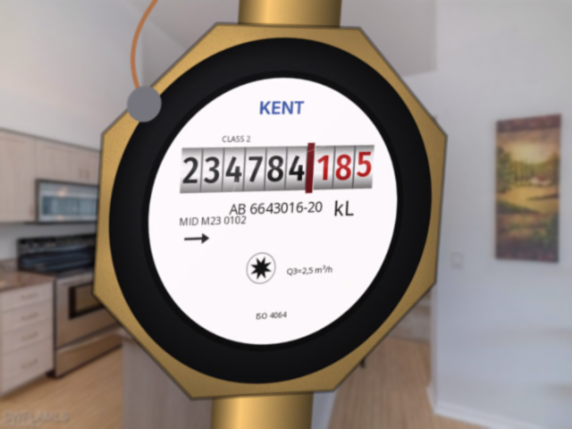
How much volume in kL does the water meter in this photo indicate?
234784.185 kL
